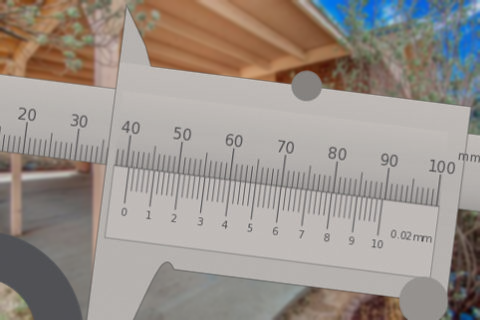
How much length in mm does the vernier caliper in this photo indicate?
40.5 mm
